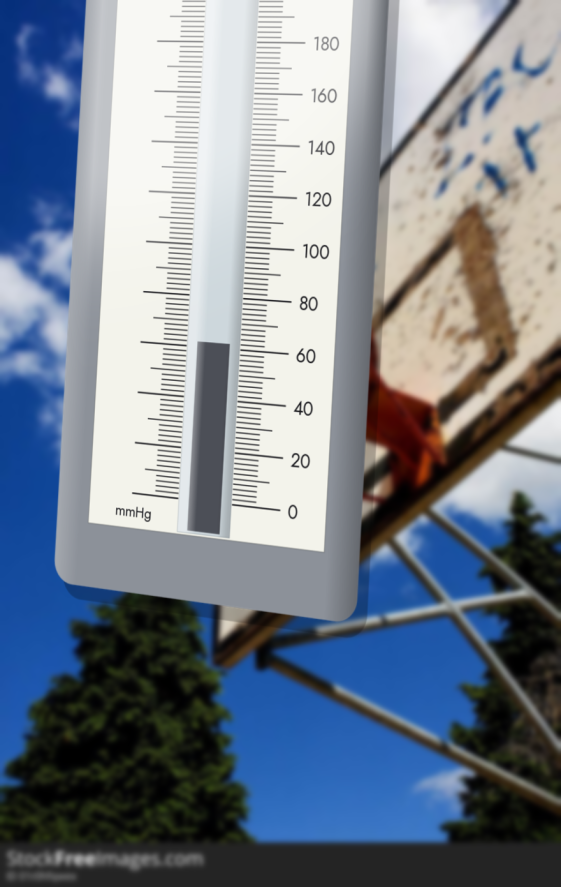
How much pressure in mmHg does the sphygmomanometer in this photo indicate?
62 mmHg
